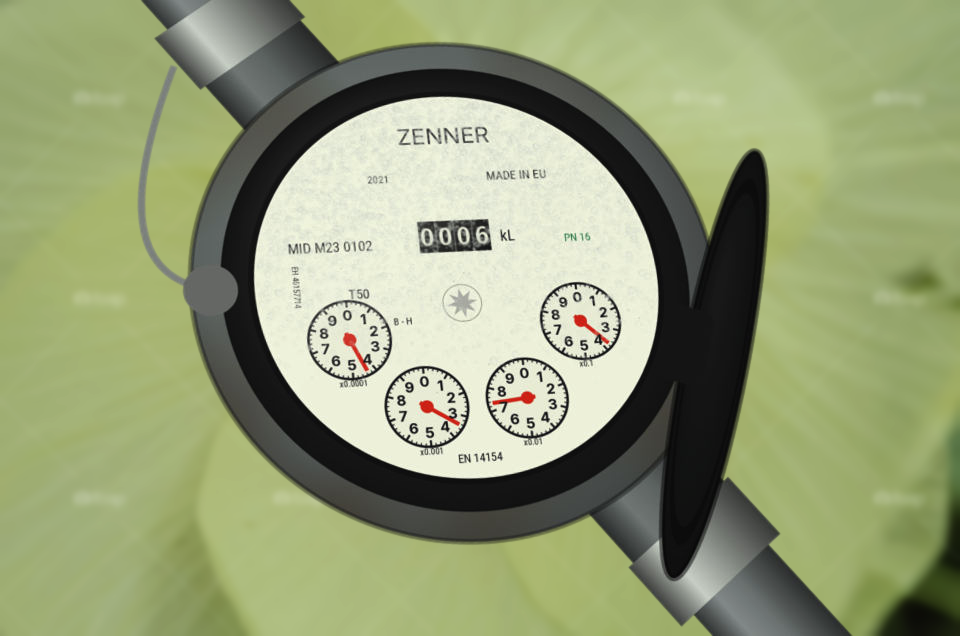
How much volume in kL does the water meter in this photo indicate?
6.3734 kL
